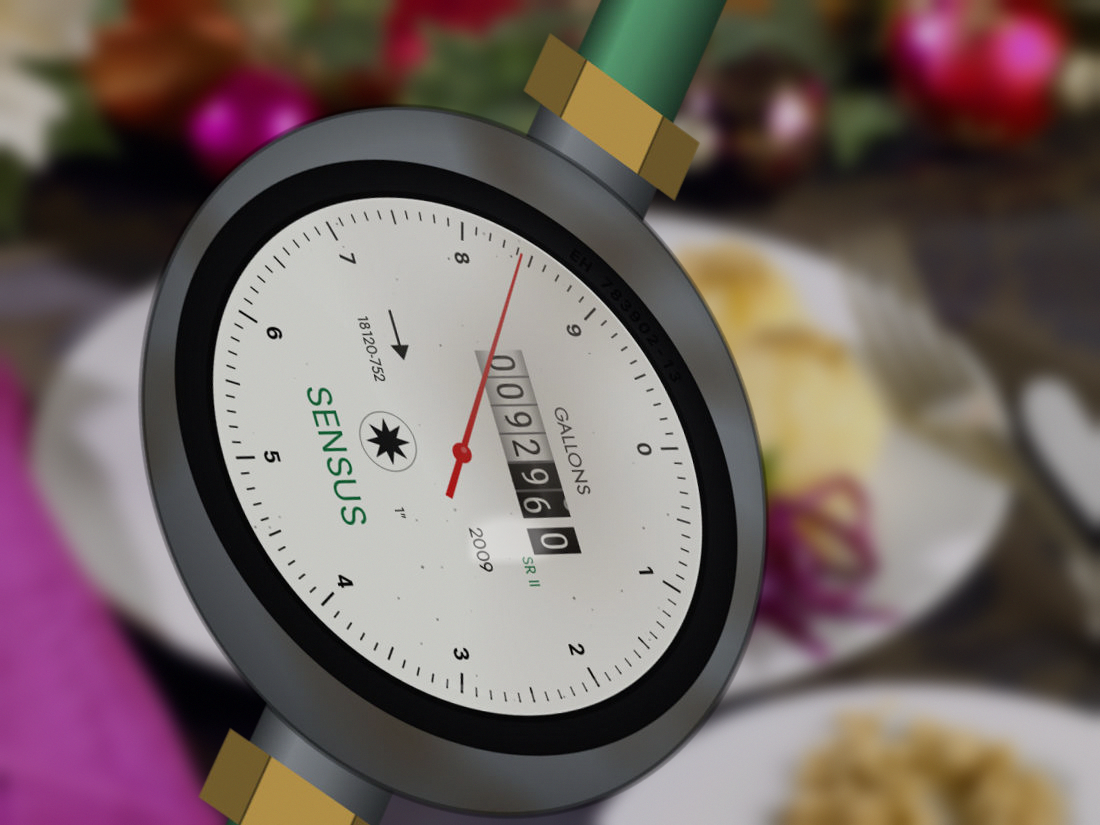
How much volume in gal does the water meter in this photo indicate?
92958.4 gal
